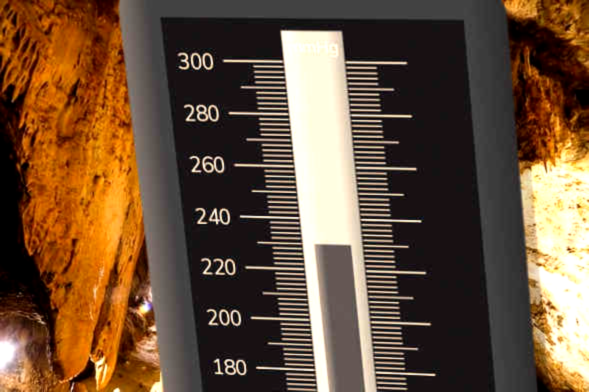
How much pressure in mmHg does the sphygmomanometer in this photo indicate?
230 mmHg
